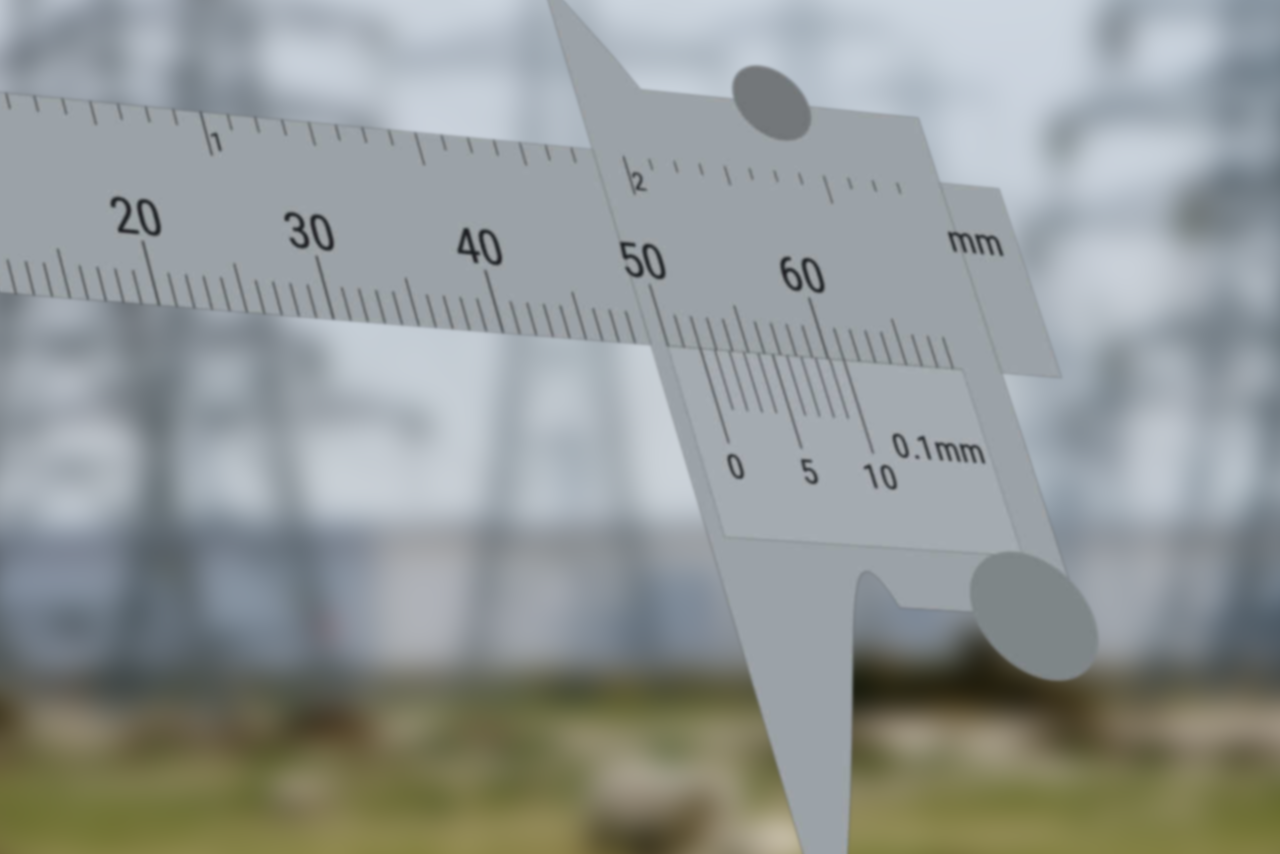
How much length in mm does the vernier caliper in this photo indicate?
52.0 mm
